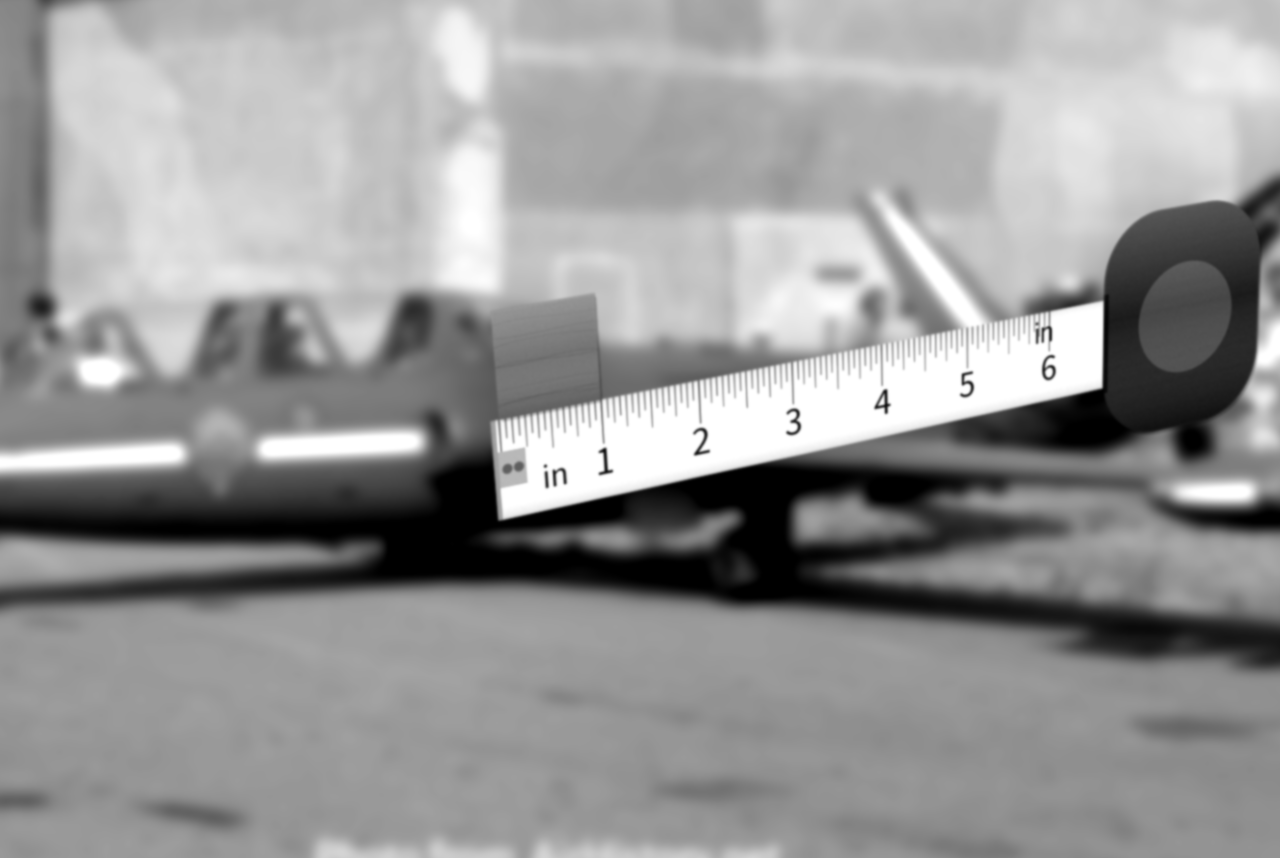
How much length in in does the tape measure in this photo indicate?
1 in
